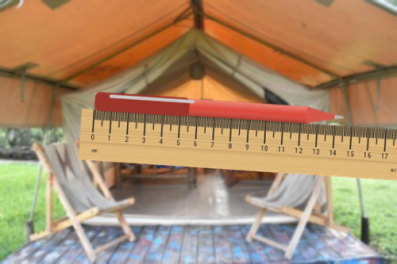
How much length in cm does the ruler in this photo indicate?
14.5 cm
